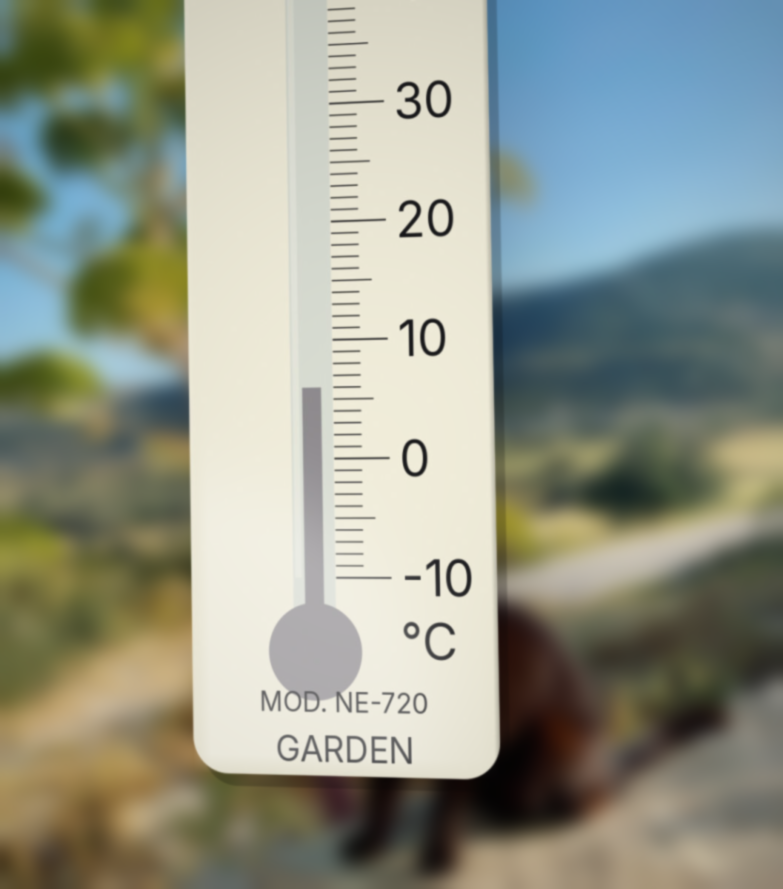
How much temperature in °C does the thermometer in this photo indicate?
6 °C
